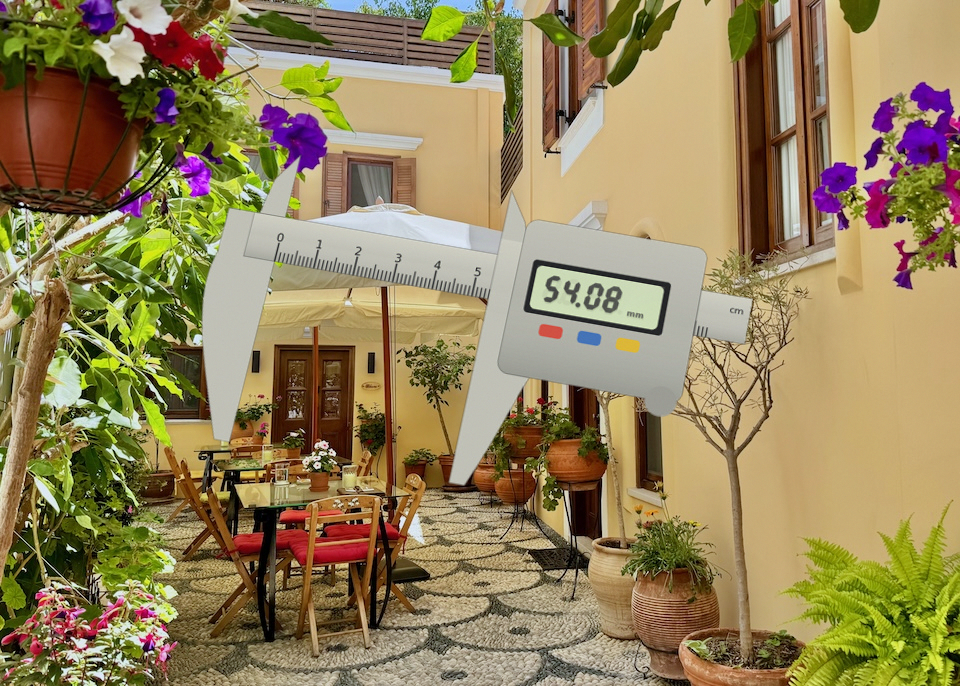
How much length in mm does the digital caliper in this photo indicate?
54.08 mm
